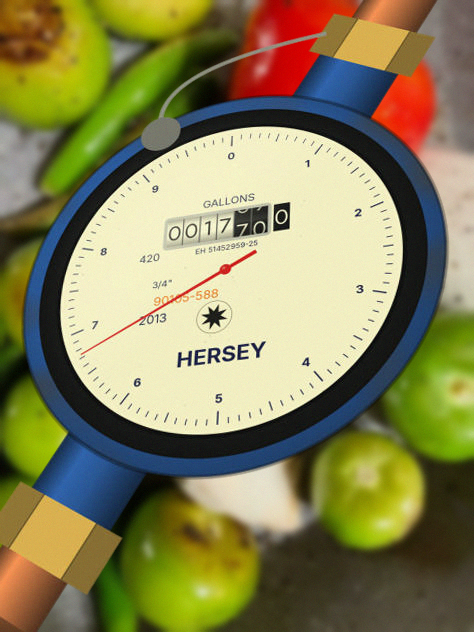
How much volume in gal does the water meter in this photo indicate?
17696.7 gal
